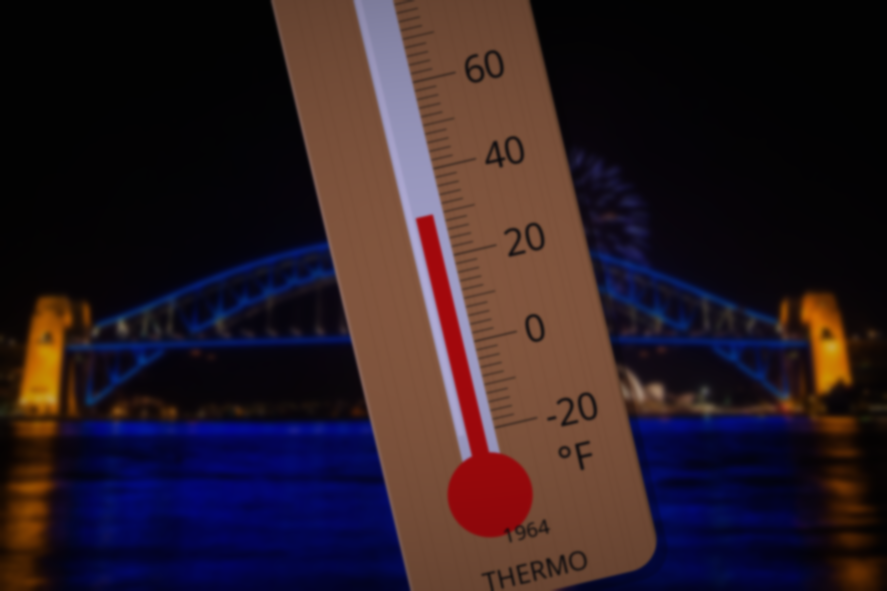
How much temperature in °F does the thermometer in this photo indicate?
30 °F
